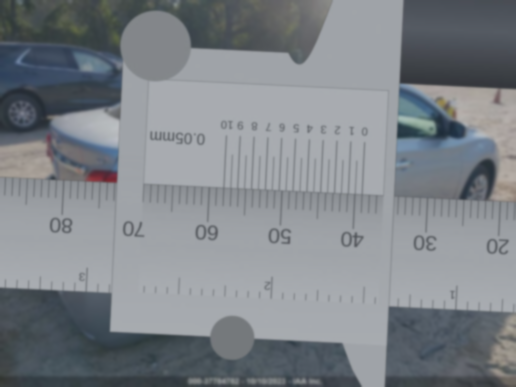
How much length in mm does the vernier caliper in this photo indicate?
39.0 mm
